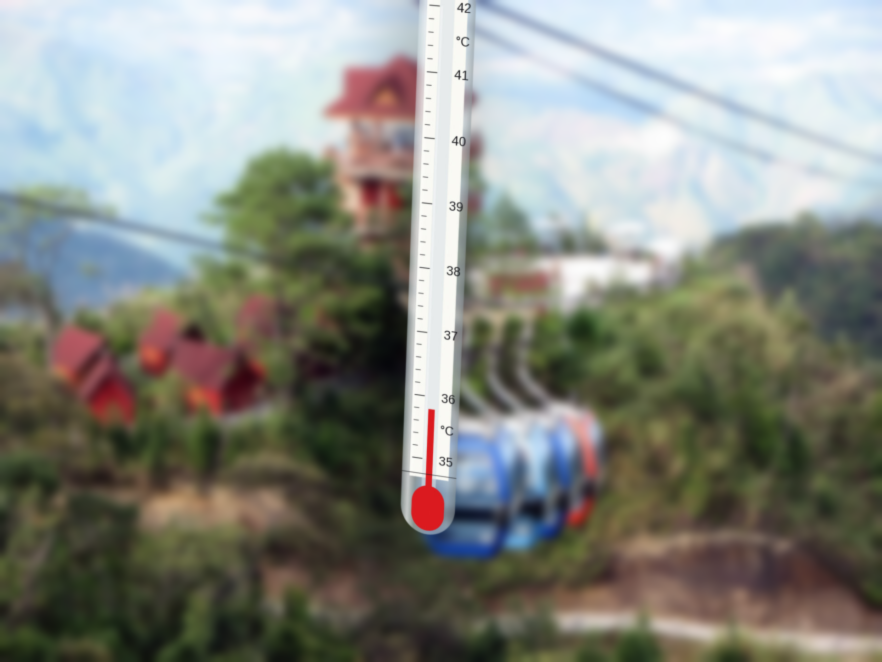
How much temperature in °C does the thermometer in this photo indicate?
35.8 °C
